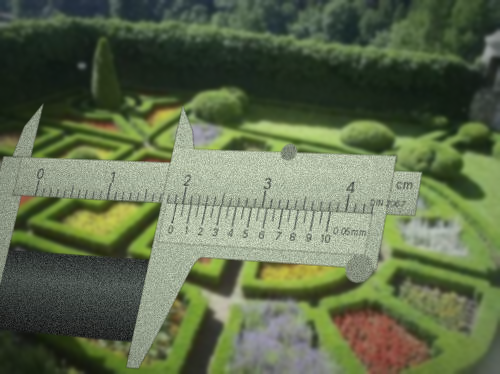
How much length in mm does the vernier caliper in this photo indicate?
19.2 mm
